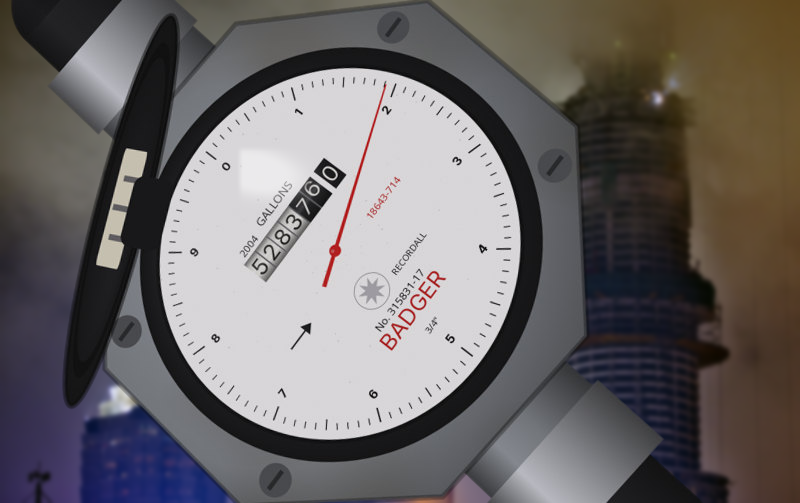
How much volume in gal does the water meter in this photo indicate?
5283761.9 gal
